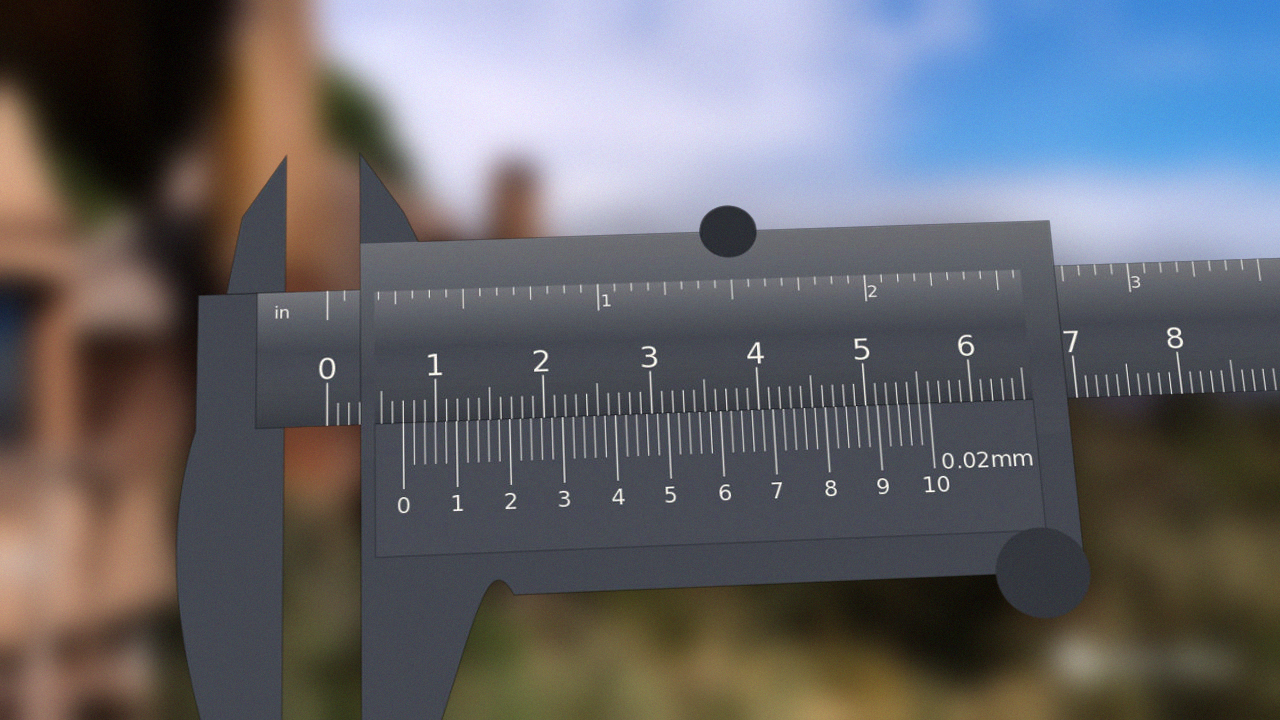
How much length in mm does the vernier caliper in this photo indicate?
7.0 mm
